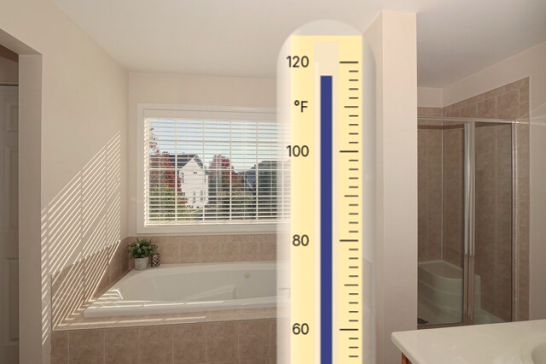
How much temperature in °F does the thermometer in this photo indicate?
117 °F
